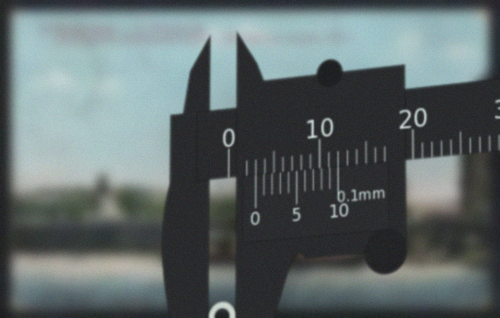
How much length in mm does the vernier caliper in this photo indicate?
3.0 mm
